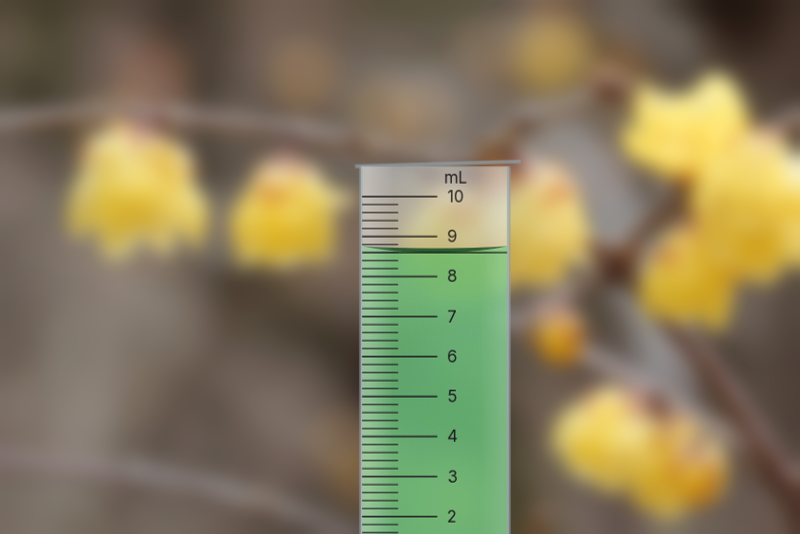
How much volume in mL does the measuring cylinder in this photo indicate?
8.6 mL
